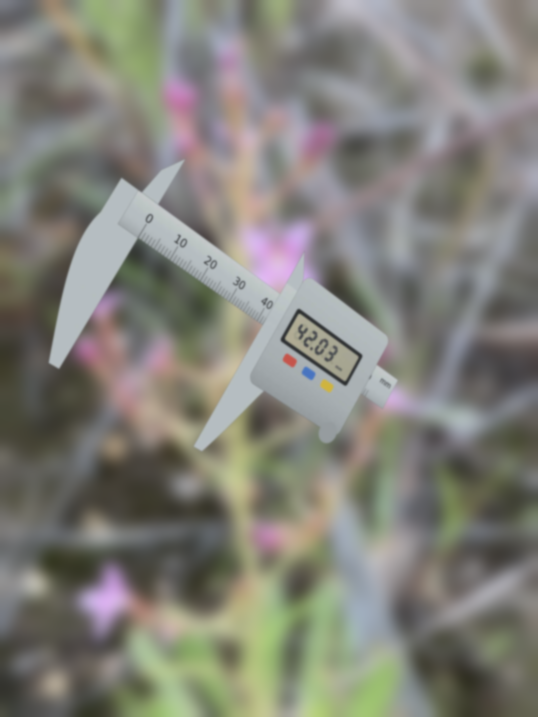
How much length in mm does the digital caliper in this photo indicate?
42.03 mm
